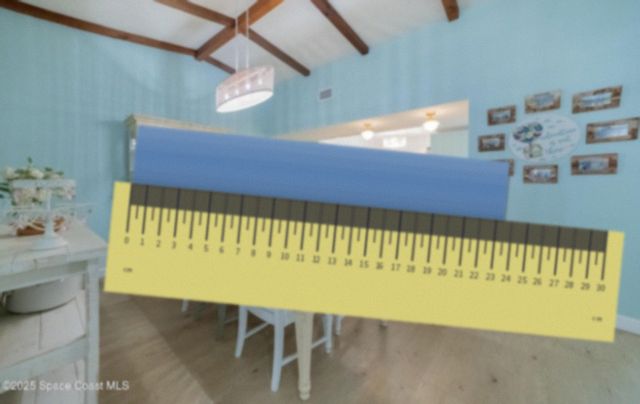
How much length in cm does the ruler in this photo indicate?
23.5 cm
